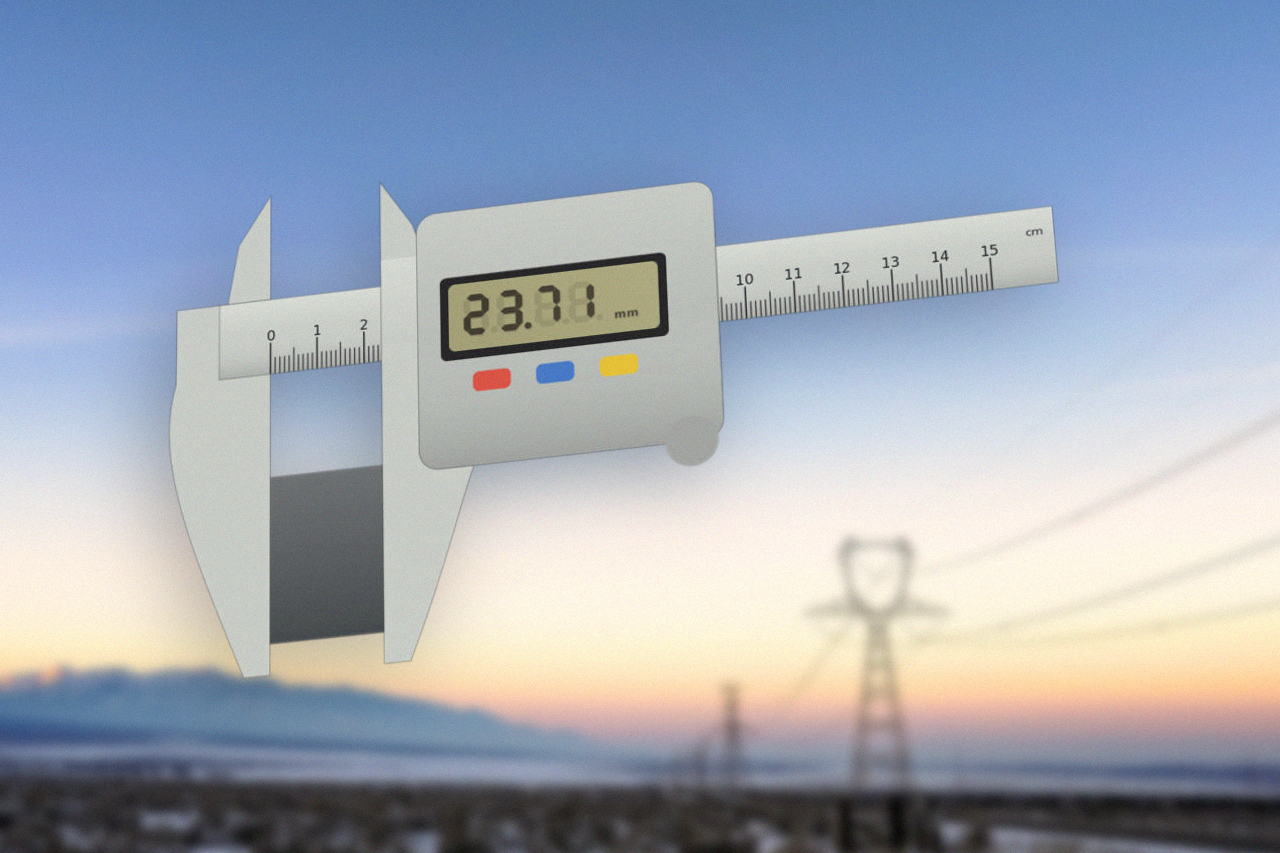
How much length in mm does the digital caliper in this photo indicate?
23.71 mm
